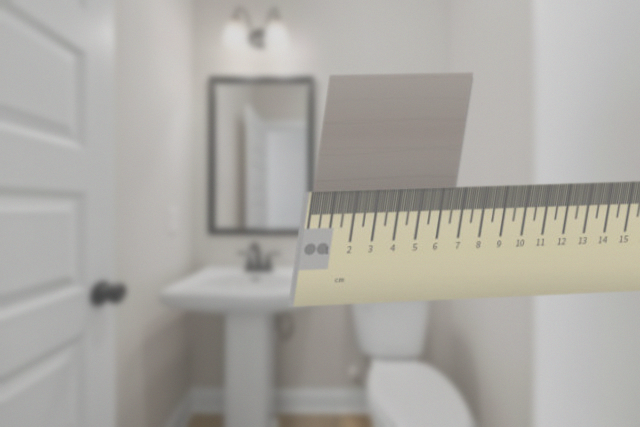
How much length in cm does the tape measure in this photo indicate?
6.5 cm
